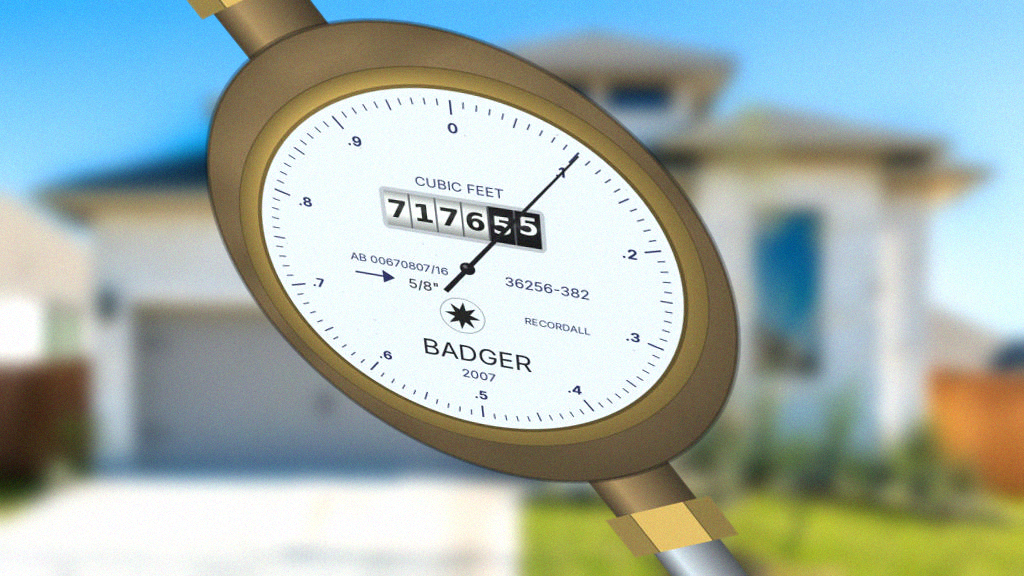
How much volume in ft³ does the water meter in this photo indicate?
717655.10 ft³
